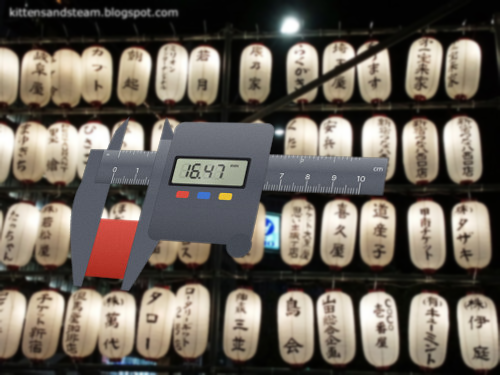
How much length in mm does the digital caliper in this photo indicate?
16.47 mm
